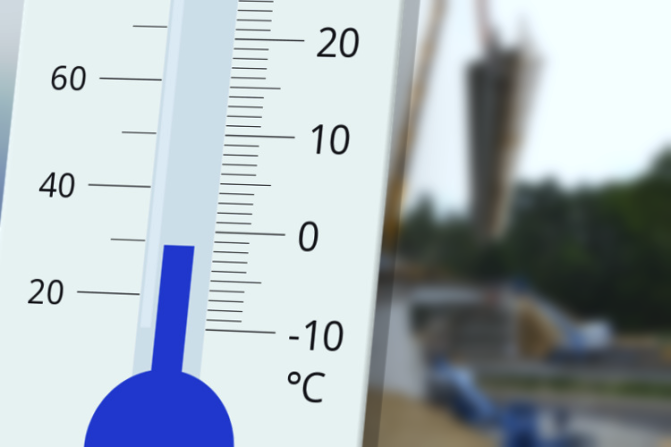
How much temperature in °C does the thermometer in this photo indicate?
-1.5 °C
